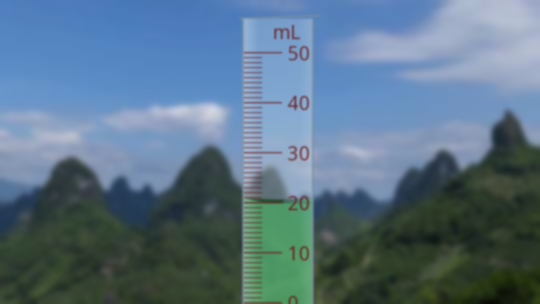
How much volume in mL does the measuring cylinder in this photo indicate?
20 mL
